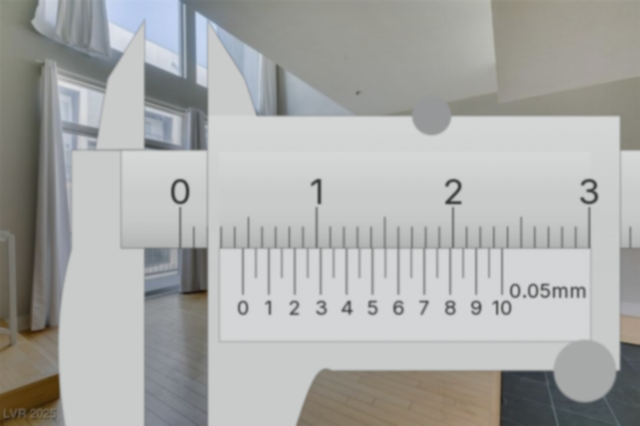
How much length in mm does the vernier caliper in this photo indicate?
4.6 mm
